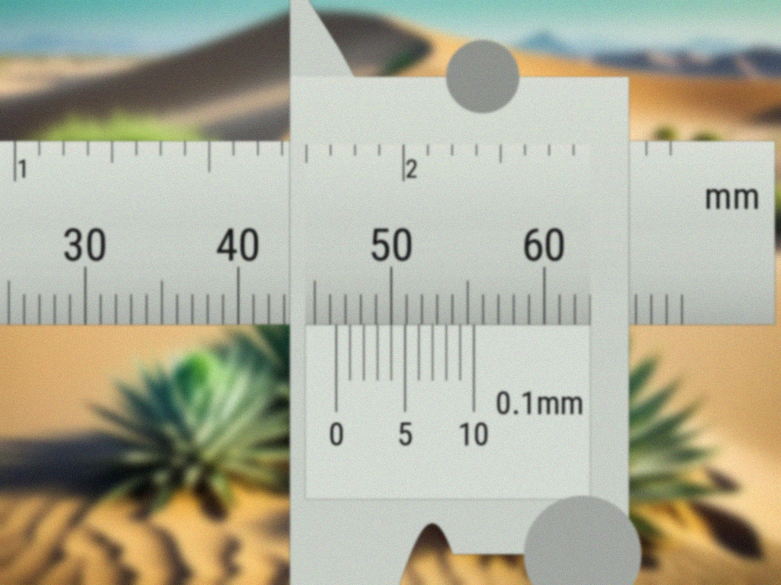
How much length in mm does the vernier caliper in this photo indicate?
46.4 mm
